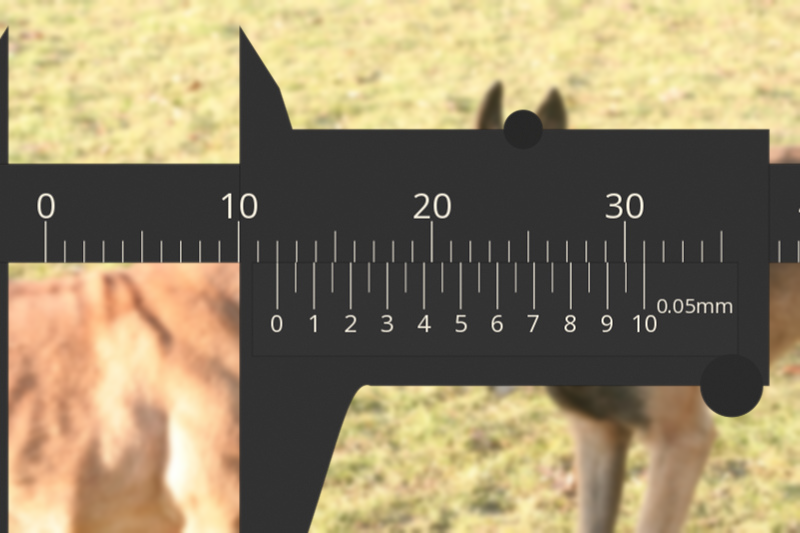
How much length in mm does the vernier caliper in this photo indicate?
12.0 mm
